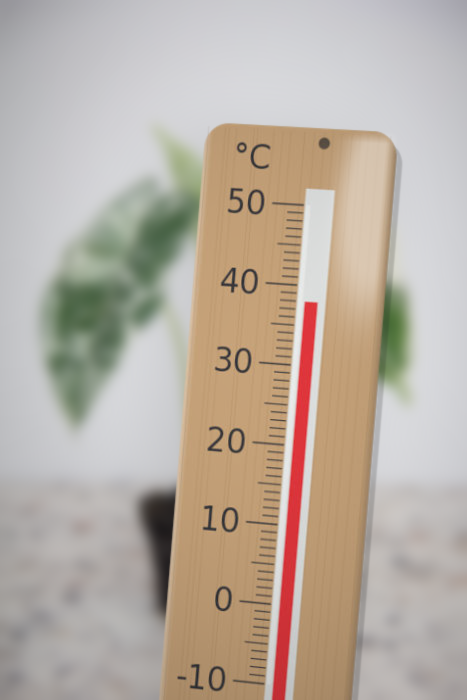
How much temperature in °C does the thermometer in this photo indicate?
38 °C
